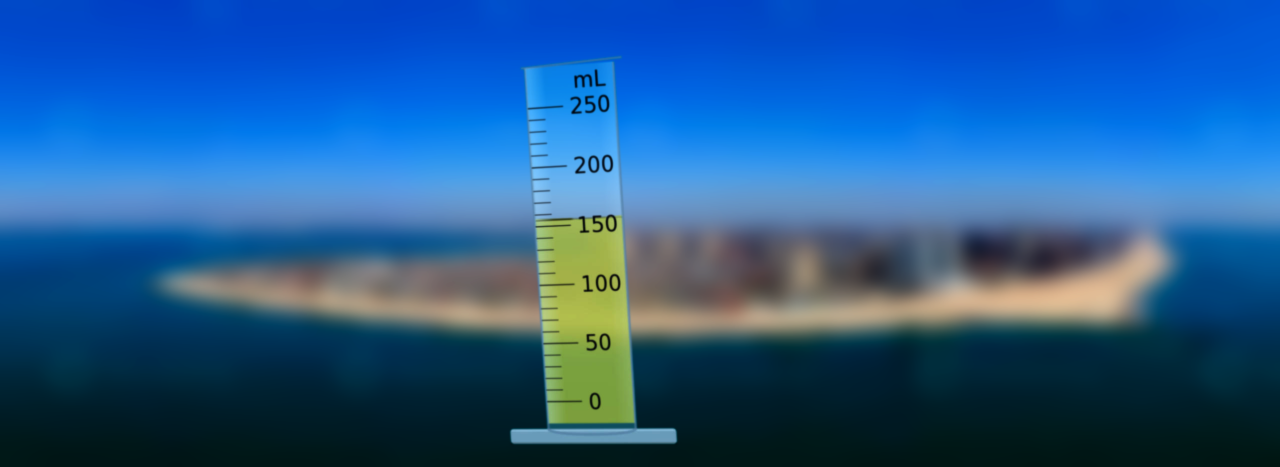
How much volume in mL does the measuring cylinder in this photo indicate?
155 mL
